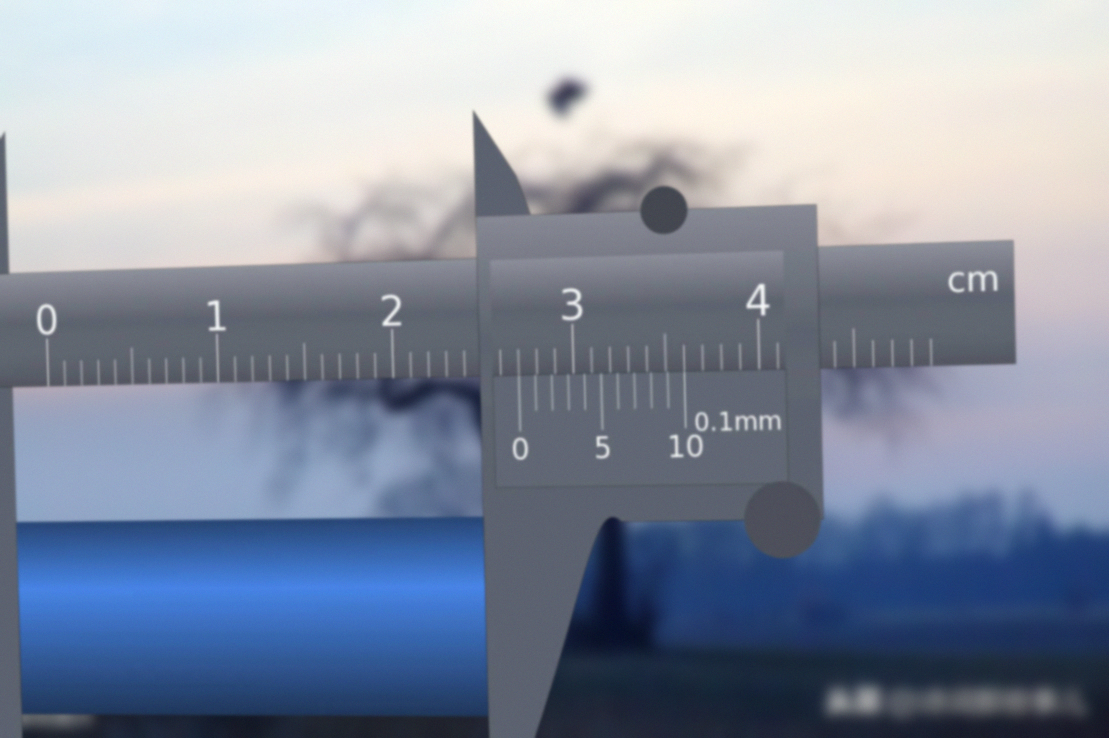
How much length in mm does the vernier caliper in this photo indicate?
27.0 mm
